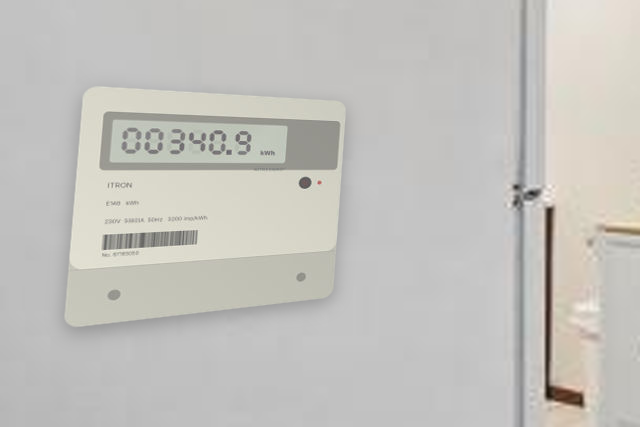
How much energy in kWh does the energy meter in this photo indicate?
340.9 kWh
